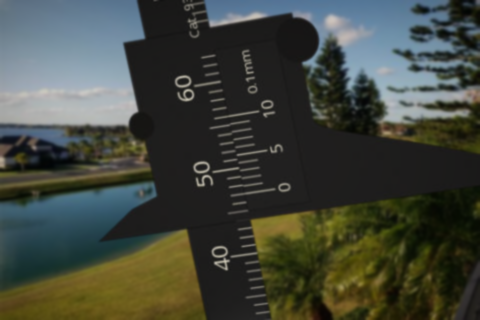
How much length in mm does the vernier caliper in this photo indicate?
47.0 mm
